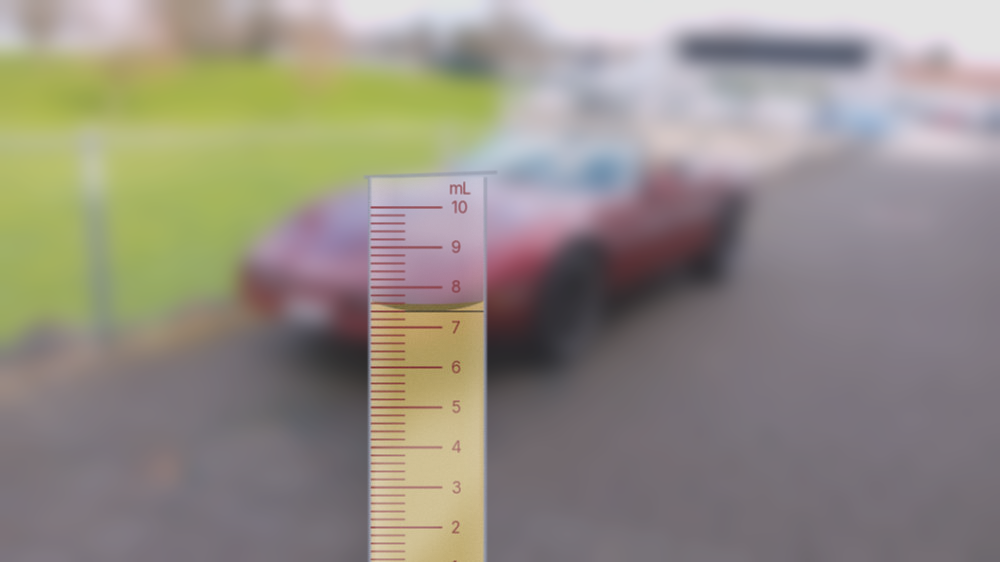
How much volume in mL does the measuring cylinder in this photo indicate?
7.4 mL
